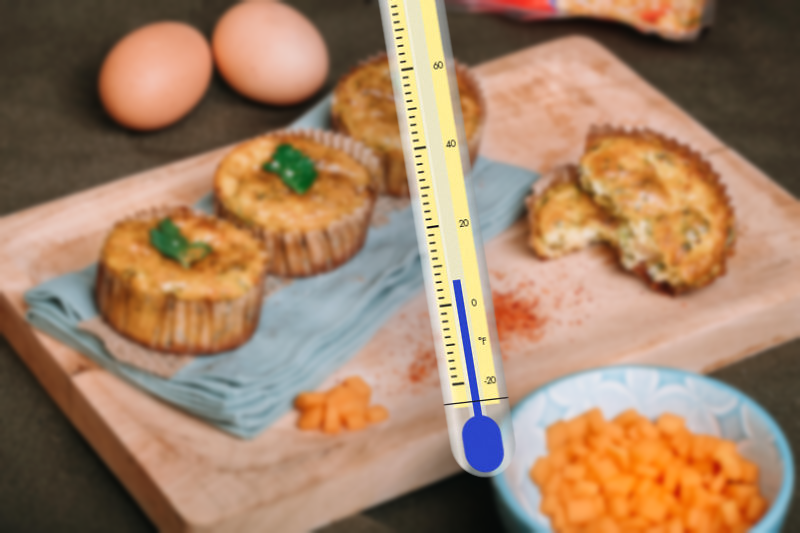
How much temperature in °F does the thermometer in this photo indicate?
6 °F
